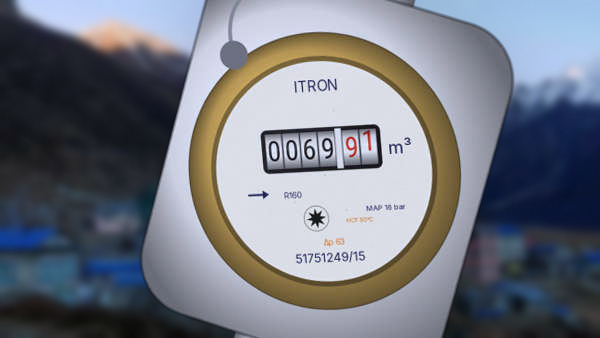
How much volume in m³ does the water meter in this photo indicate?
69.91 m³
